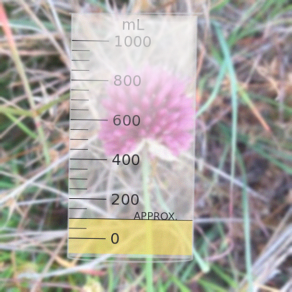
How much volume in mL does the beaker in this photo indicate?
100 mL
